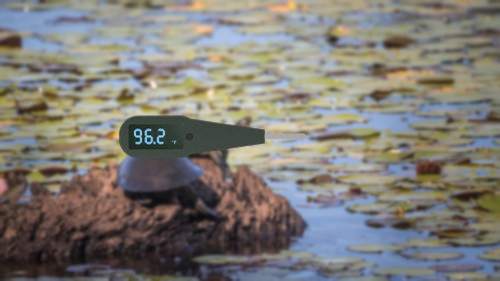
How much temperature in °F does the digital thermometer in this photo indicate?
96.2 °F
